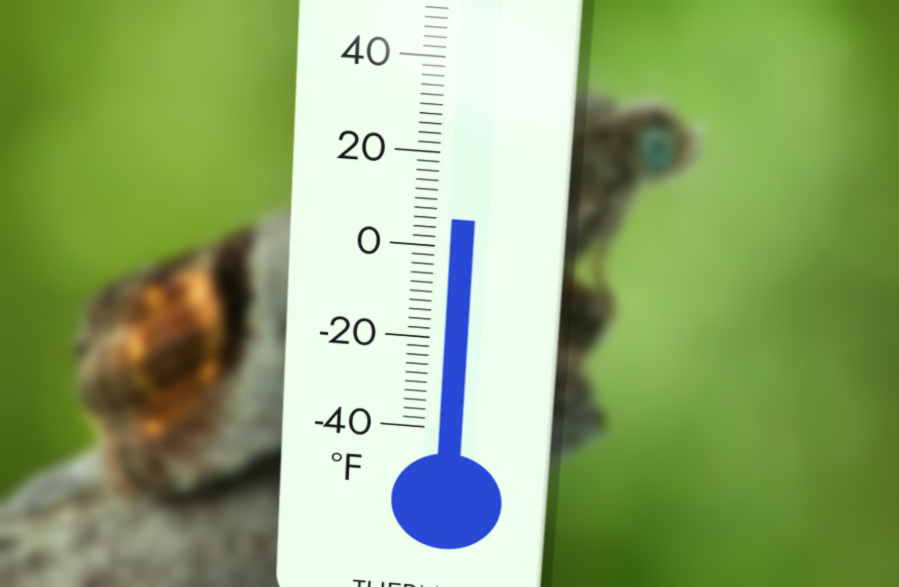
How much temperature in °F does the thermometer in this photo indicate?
6 °F
